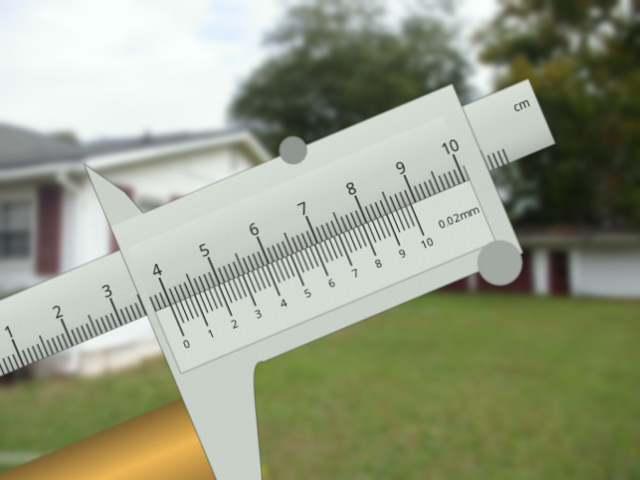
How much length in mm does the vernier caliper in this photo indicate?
40.0 mm
